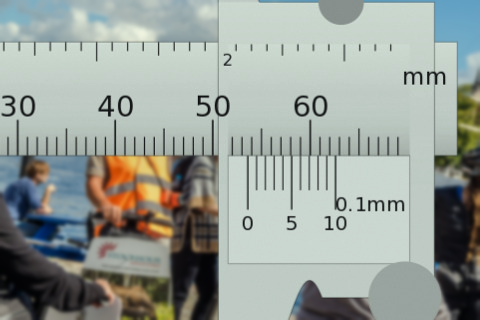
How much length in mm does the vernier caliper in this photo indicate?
53.6 mm
